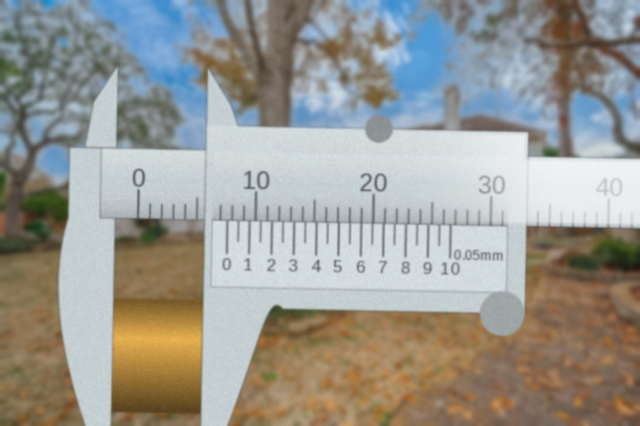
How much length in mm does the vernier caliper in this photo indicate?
7.6 mm
